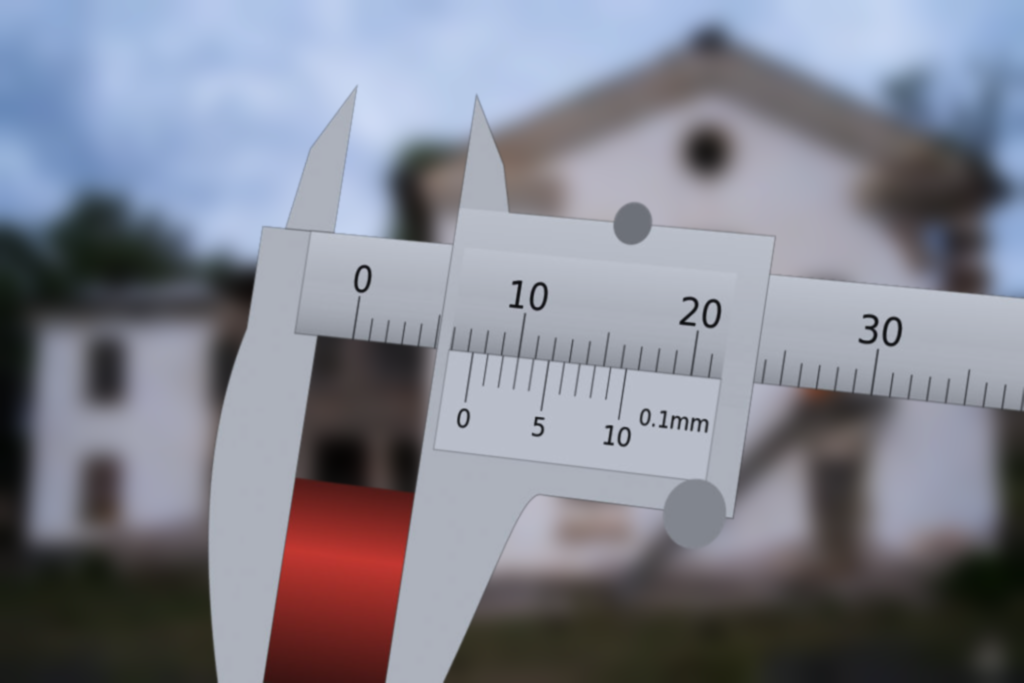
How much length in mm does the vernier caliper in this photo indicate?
7.3 mm
